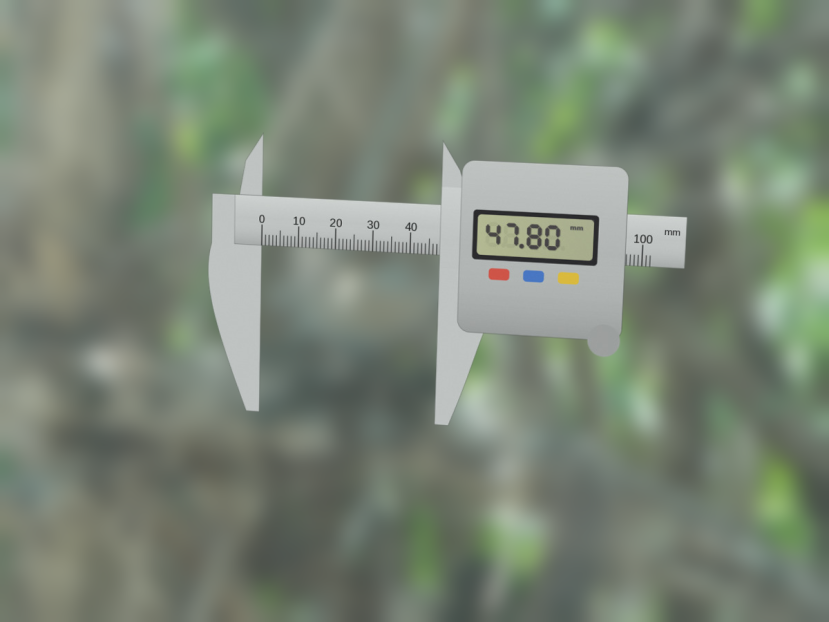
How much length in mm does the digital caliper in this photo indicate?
47.80 mm
